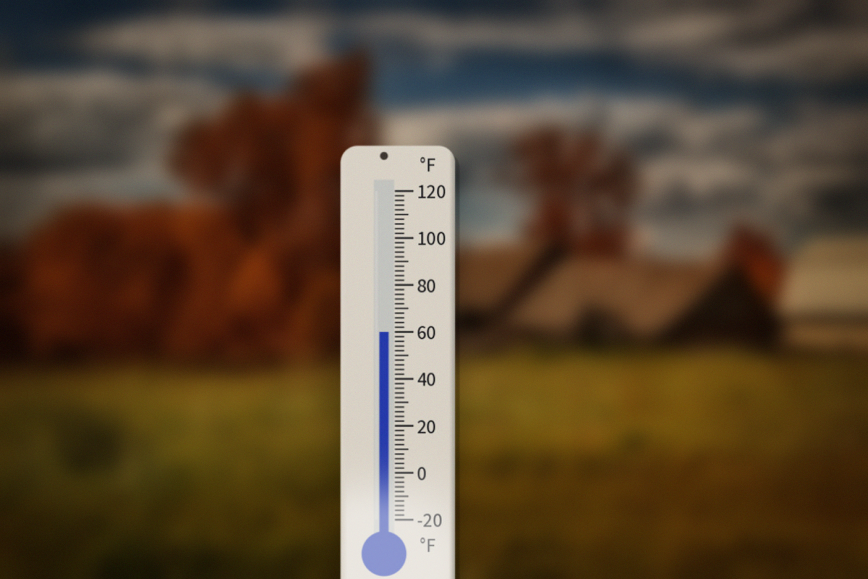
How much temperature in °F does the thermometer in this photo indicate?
60 °F
